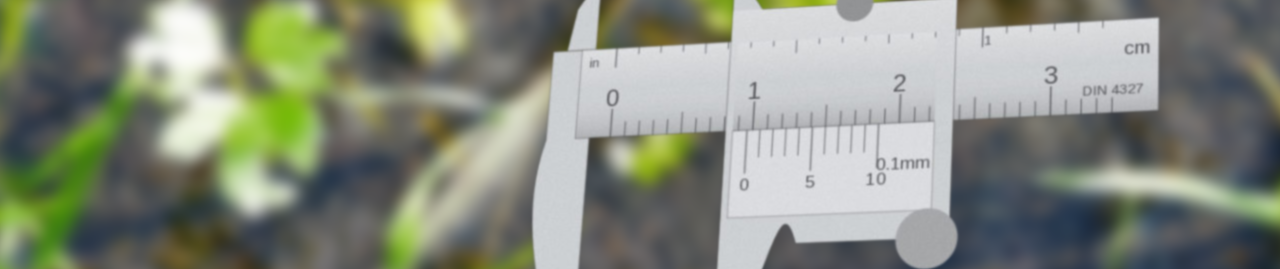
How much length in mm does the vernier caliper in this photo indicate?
9.6 mm
